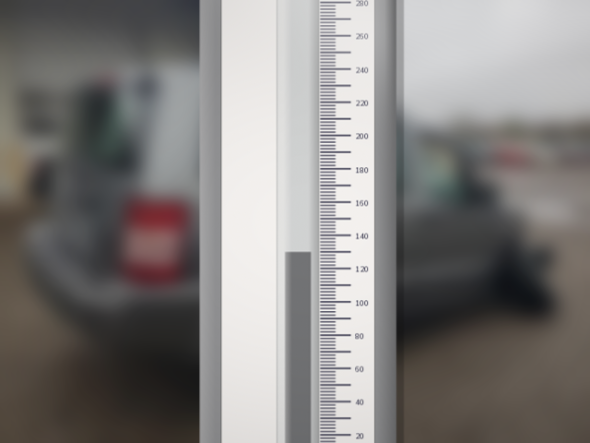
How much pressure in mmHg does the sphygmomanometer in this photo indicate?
130 mmHg
